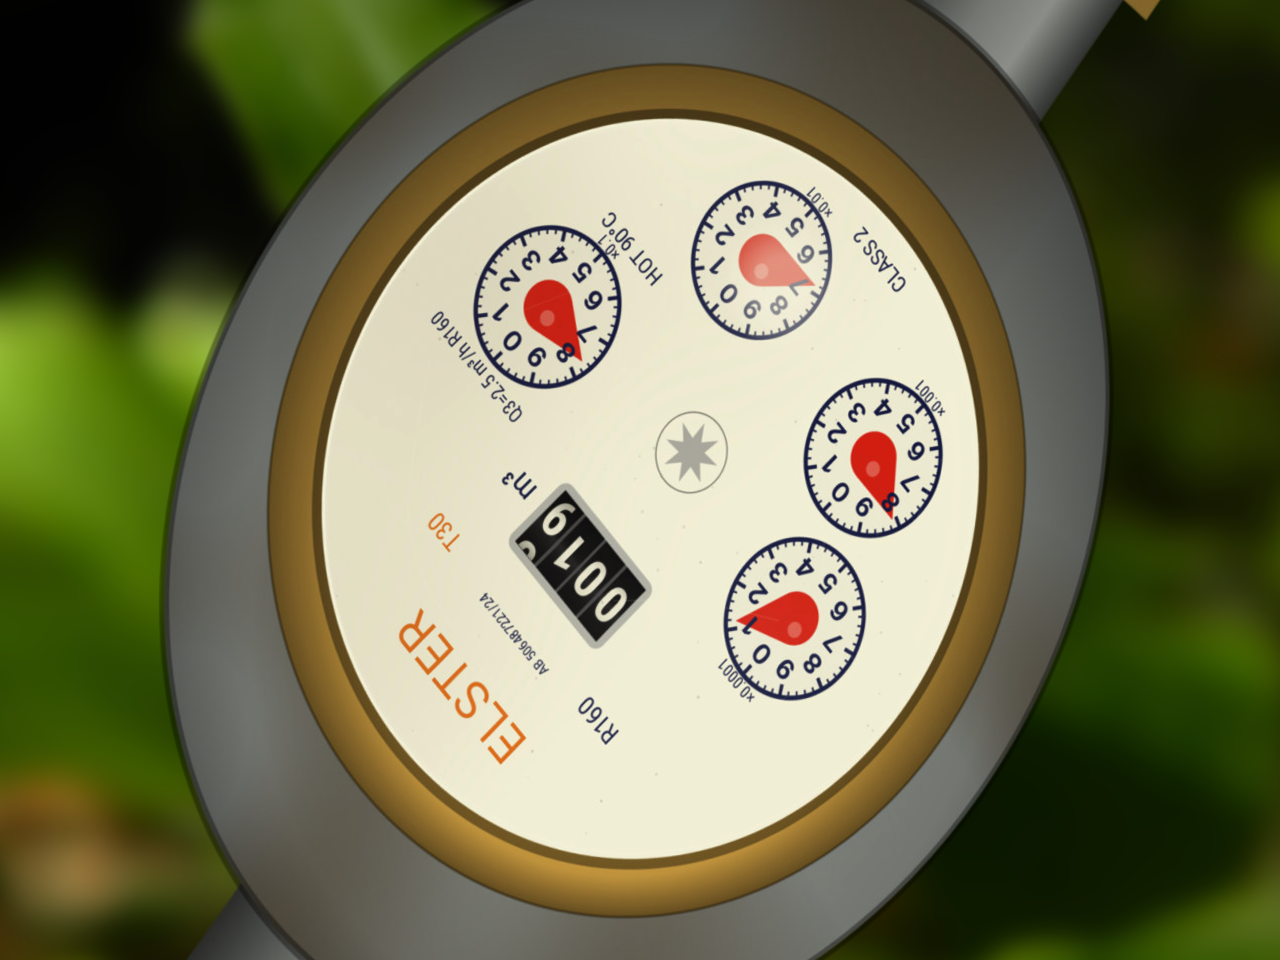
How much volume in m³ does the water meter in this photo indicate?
18.7681 m³
